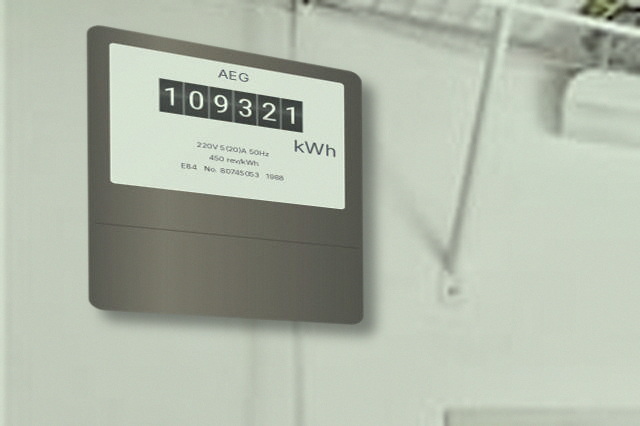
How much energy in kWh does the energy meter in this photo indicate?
109321 kWh
